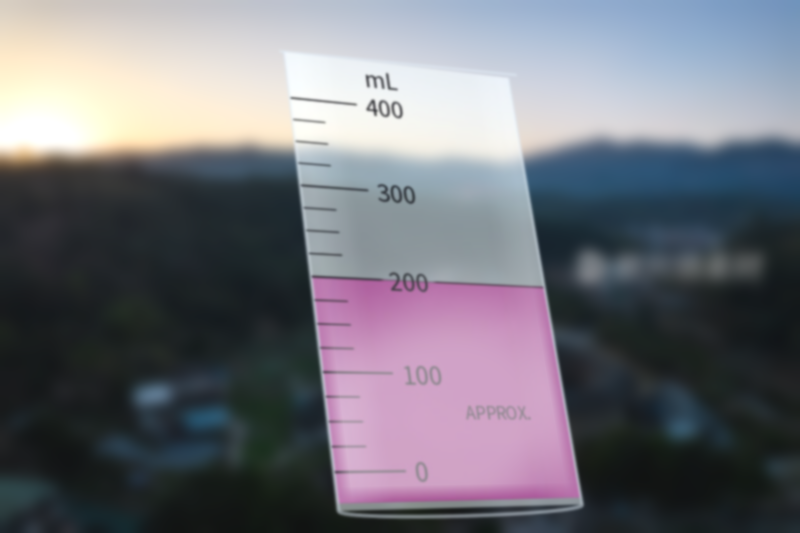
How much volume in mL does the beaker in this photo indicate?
200 mL
